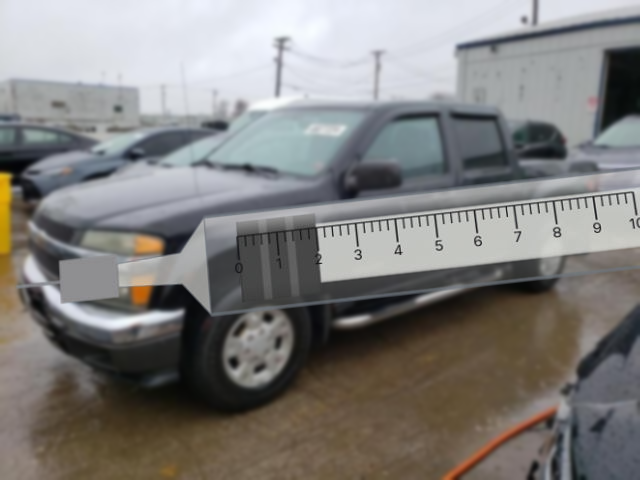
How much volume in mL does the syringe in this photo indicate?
0 mL
